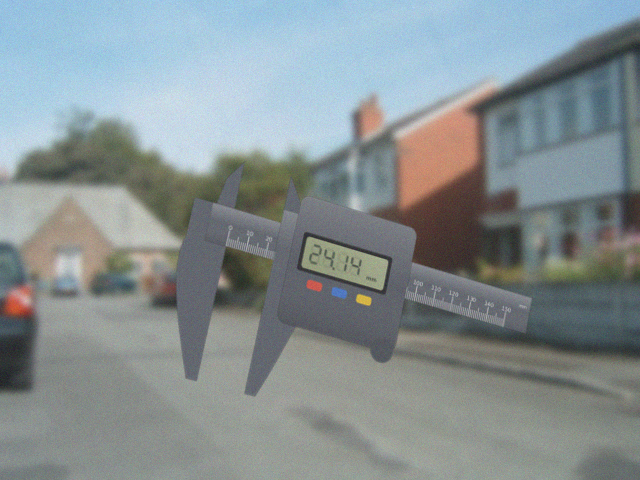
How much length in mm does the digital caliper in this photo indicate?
24.14 mm
